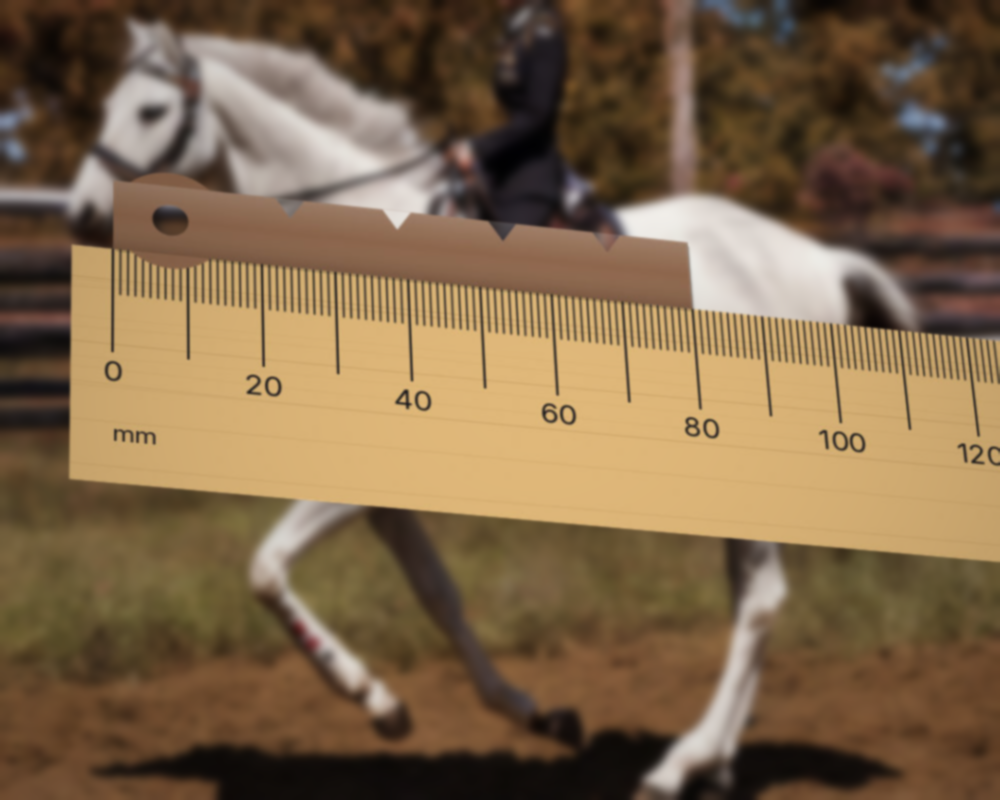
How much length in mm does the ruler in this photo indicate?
80 mm
